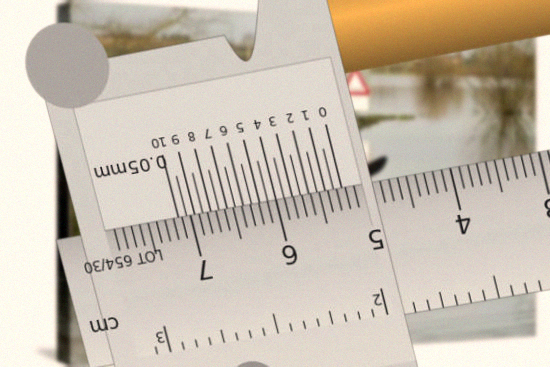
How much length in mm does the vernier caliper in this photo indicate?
52.4 mm
